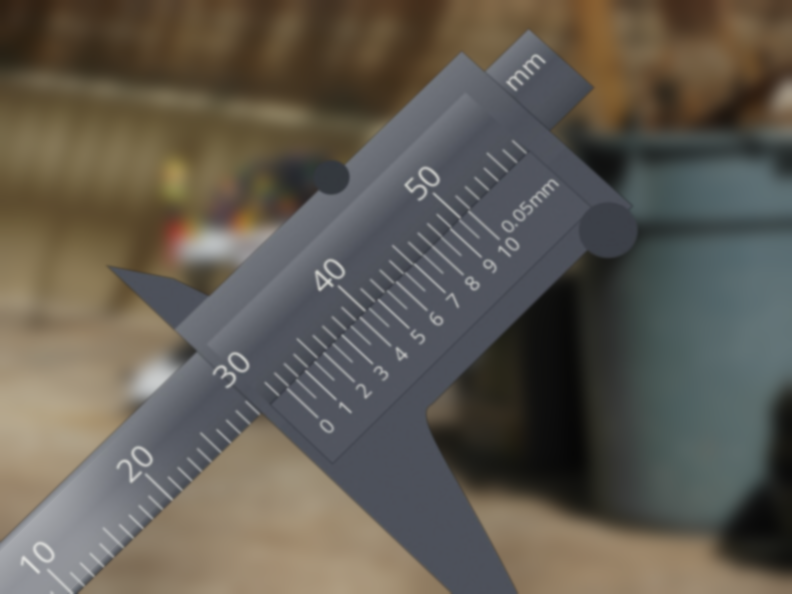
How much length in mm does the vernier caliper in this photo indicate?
31.8 mm
